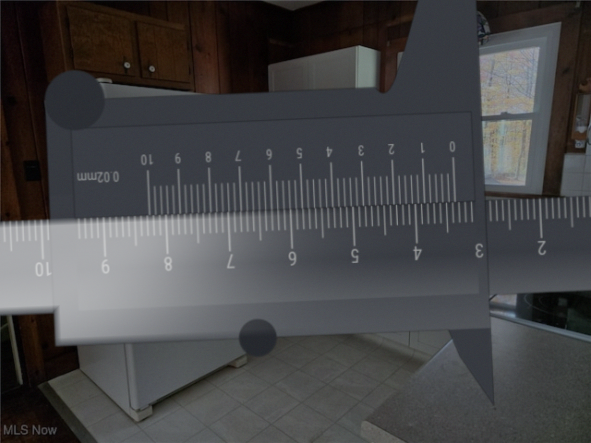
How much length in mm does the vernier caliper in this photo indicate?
33.6 mm
